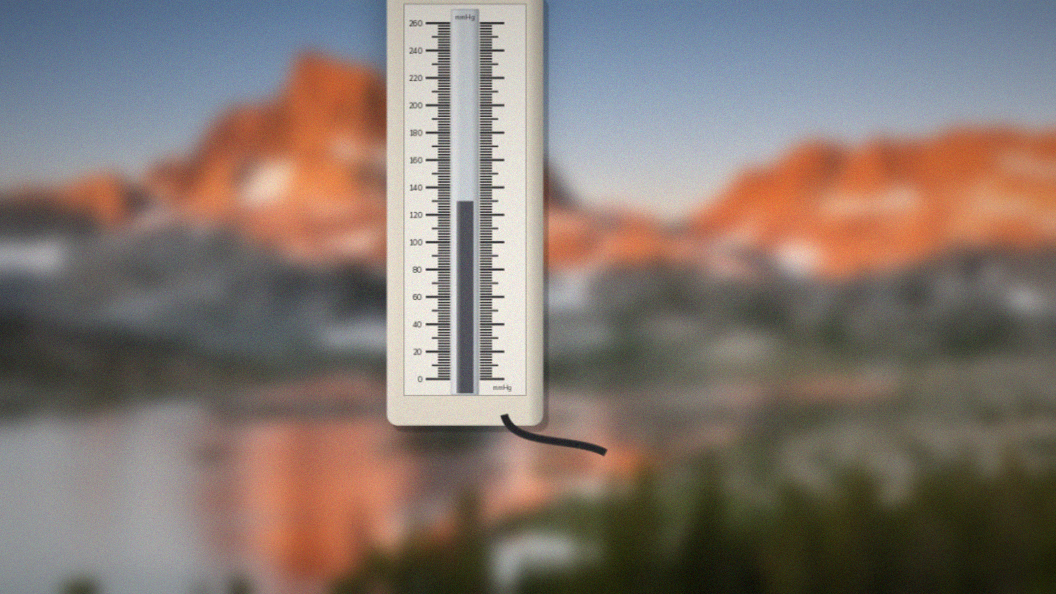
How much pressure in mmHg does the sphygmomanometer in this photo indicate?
130 mmHg
